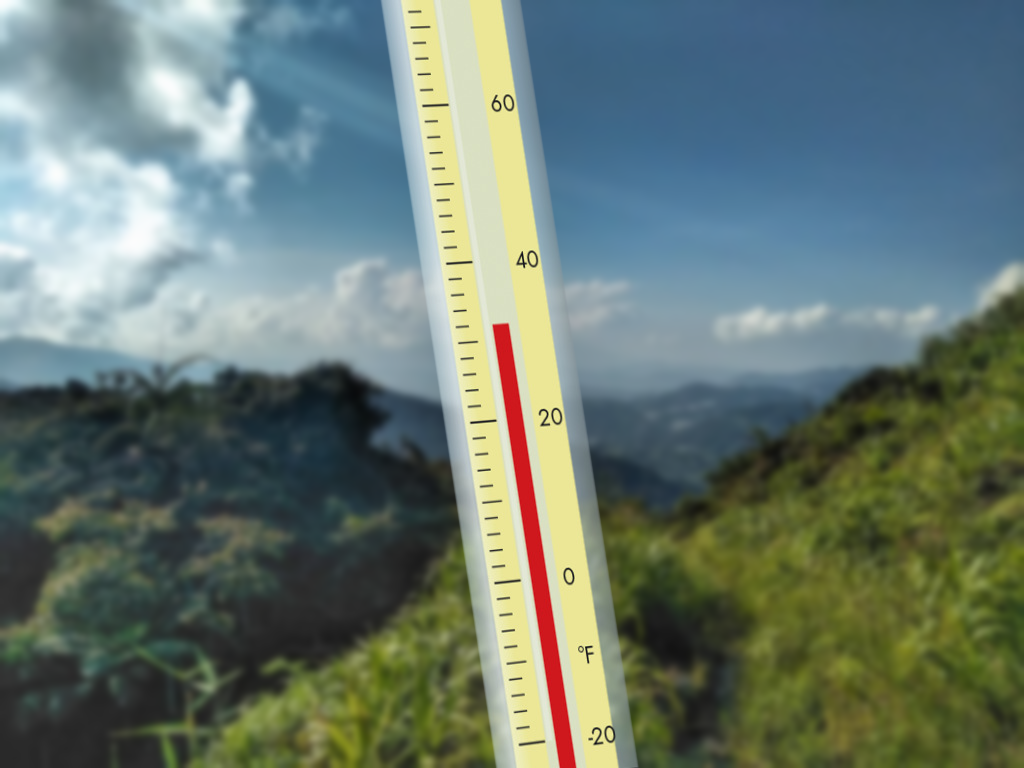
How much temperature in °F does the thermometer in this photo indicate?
32 °F
